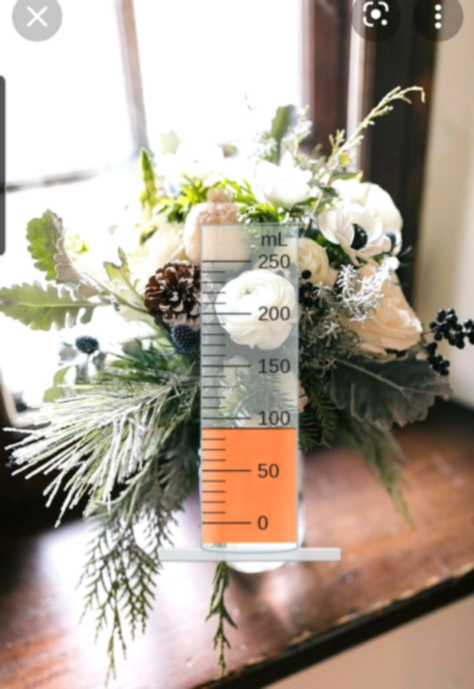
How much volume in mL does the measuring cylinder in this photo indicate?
90 mL
